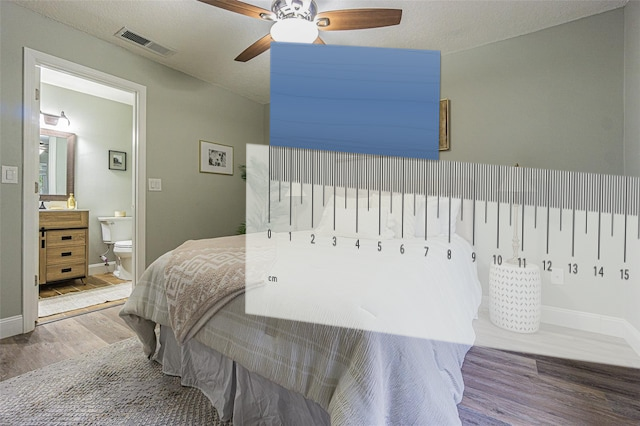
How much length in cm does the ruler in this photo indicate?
7.5 cm
